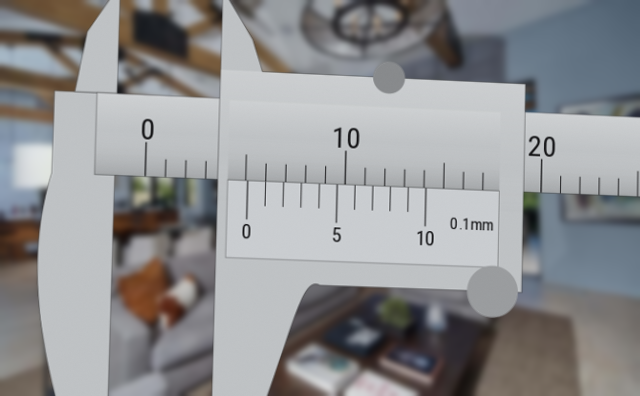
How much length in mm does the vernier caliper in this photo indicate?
5.1 mm
